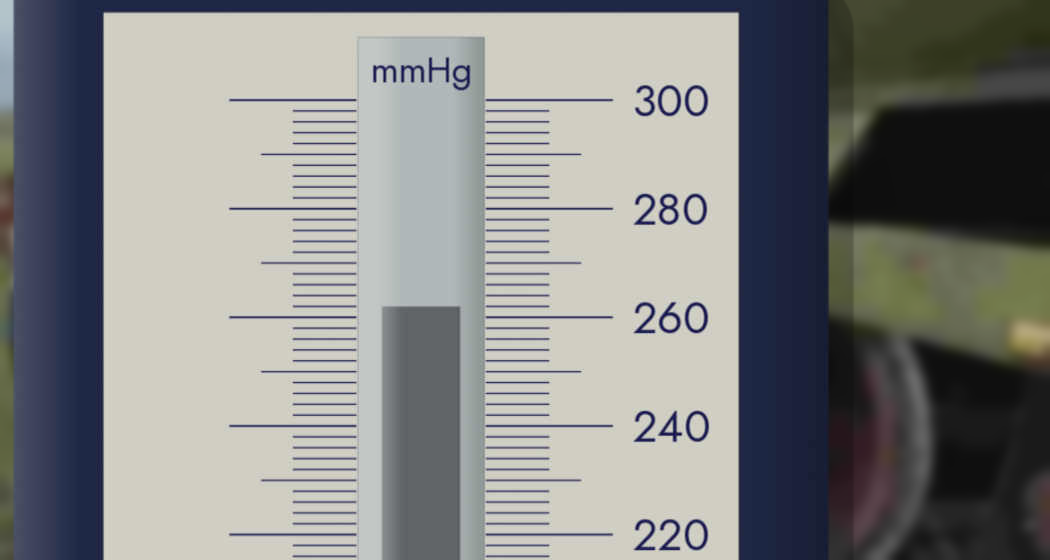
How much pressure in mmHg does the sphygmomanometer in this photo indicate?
262 mmHg
